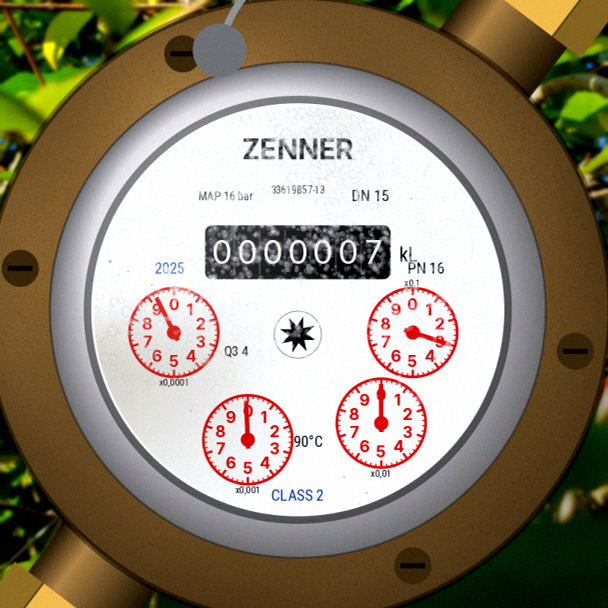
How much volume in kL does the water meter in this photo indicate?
7.2999 kL
